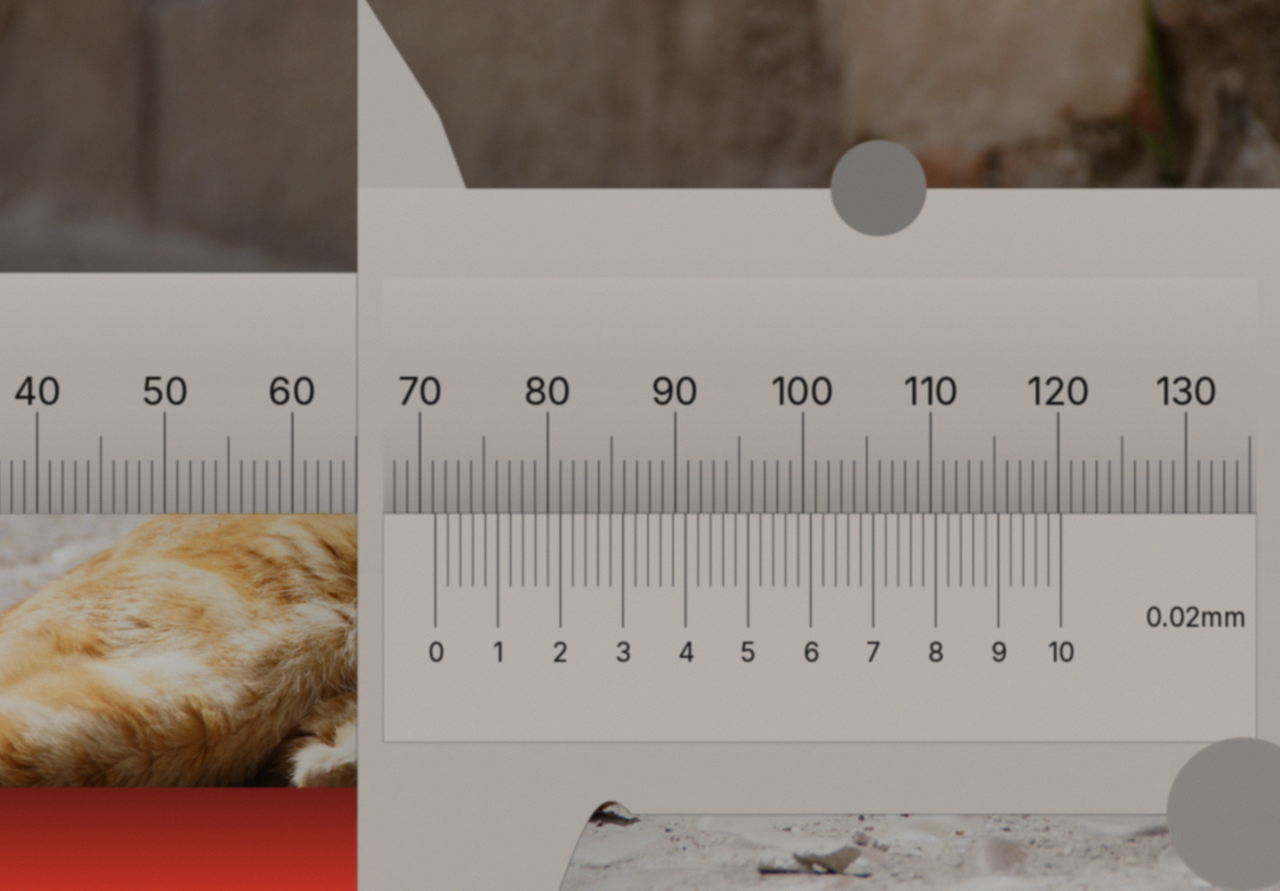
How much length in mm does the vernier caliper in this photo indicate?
71.2 mm
